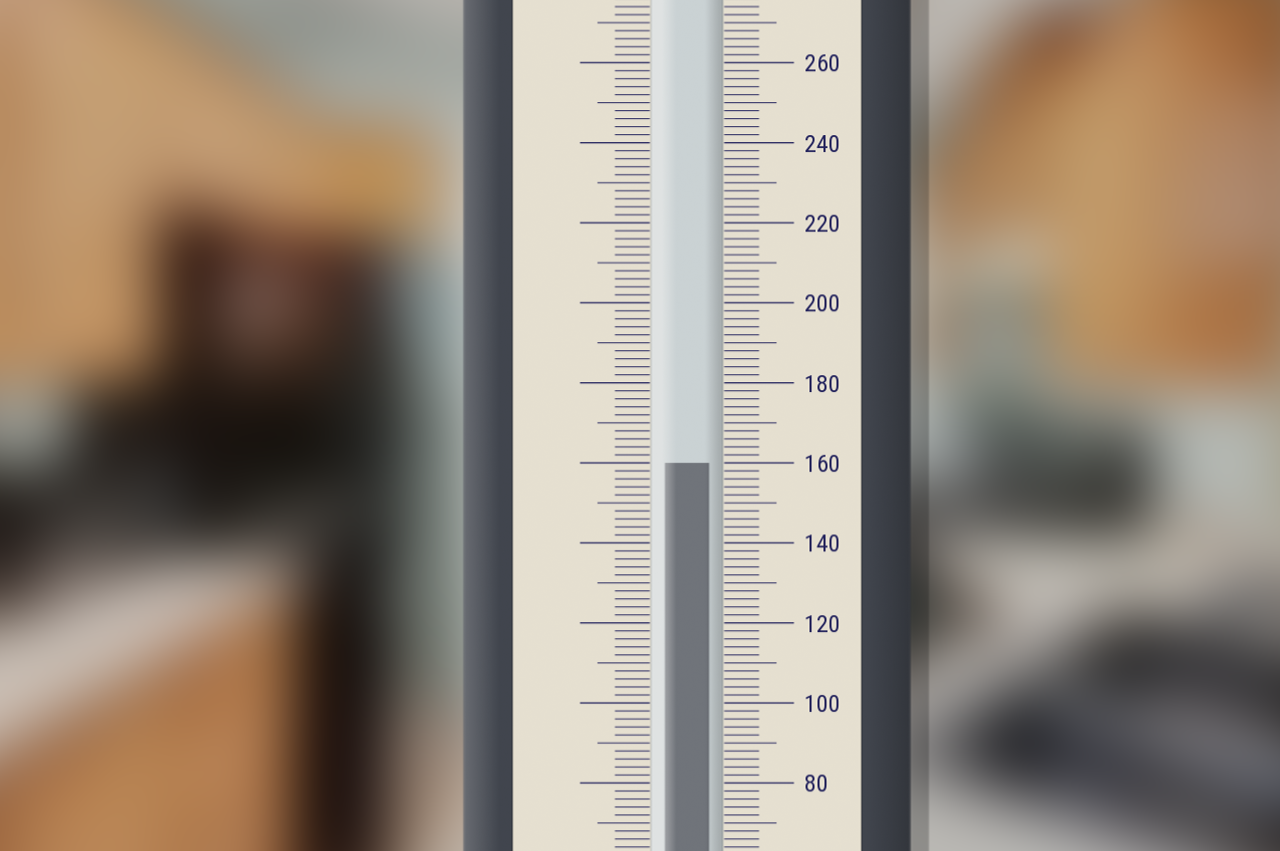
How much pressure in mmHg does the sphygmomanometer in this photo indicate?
160 mmHg
